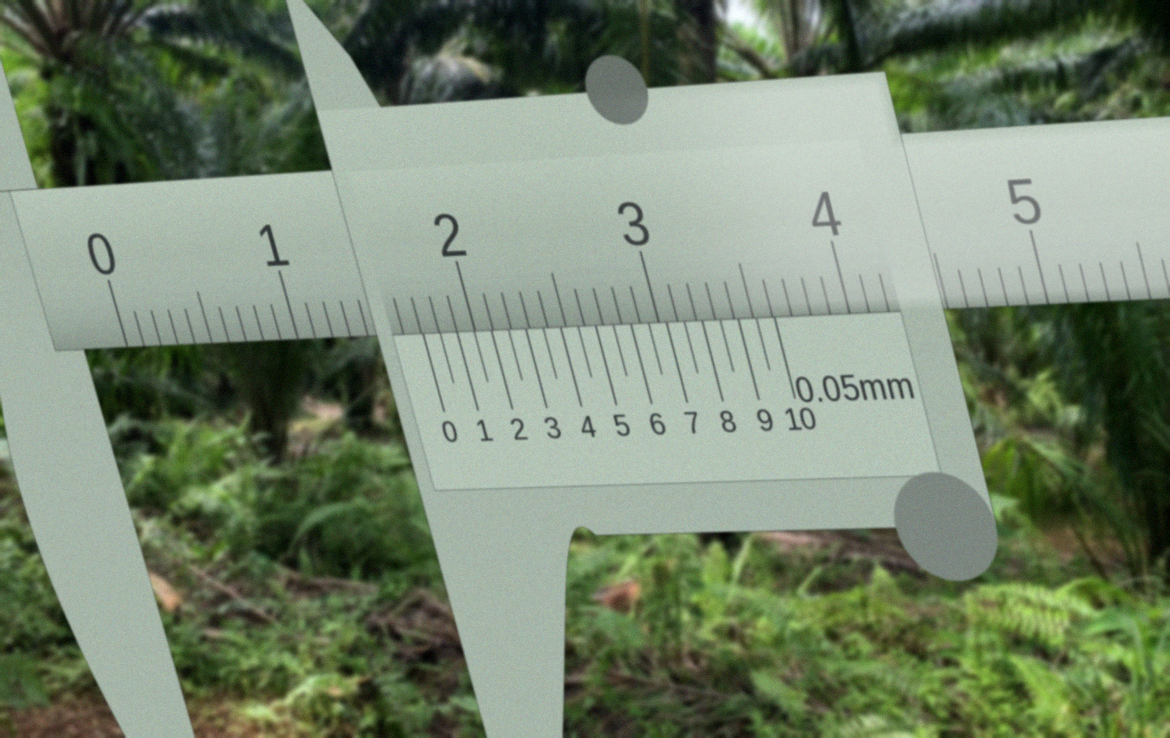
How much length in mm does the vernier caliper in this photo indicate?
17.1 mm
